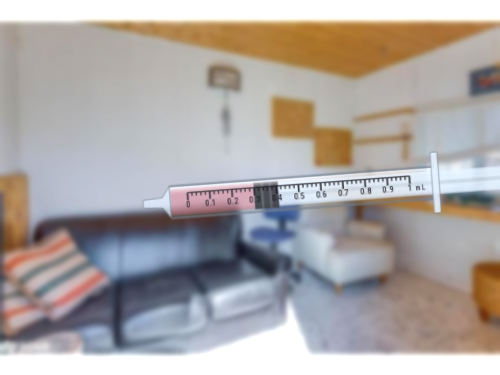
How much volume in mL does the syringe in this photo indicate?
0.3 mL
